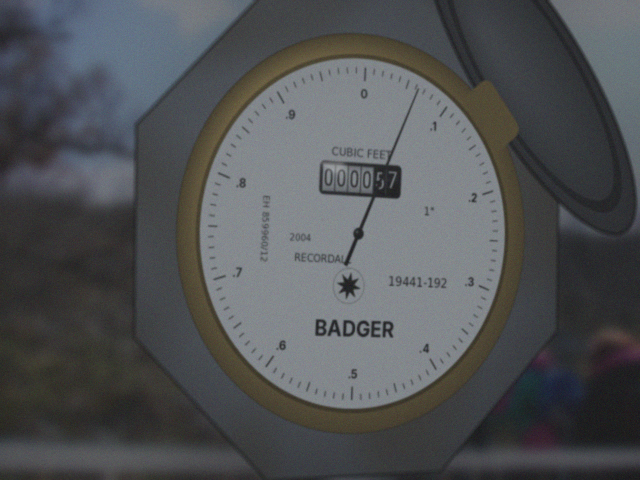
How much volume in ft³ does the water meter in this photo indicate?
57.06 ft³
